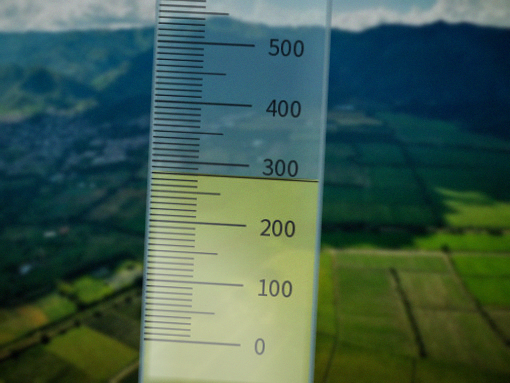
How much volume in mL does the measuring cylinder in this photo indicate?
280 mL
